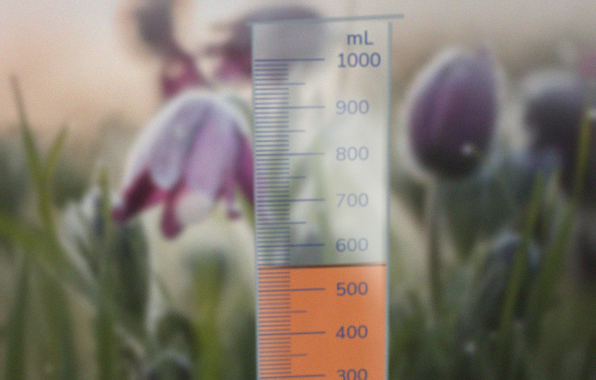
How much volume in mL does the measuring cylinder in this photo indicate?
550 mL
